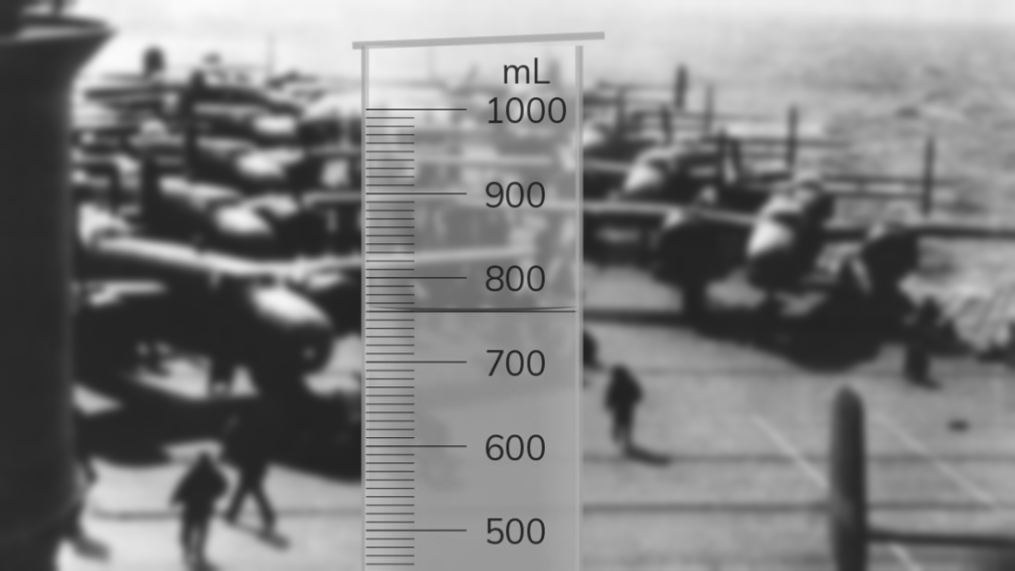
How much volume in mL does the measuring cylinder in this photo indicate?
760 mL
